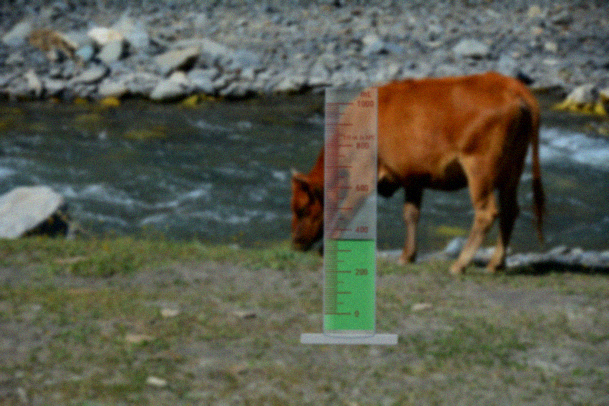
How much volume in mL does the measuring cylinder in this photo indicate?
350 mL
